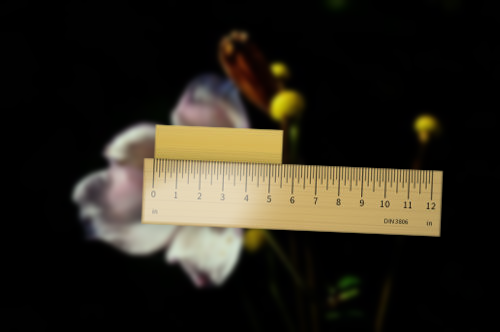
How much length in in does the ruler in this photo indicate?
5.5 in
